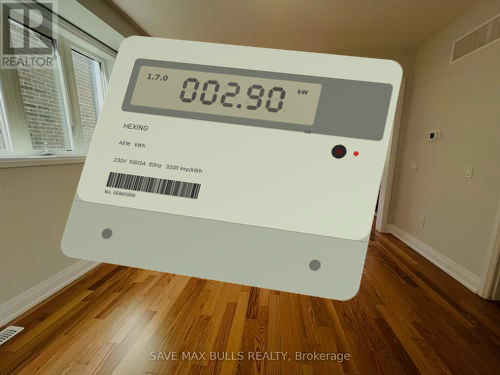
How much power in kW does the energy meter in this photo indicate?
2.90 kW
